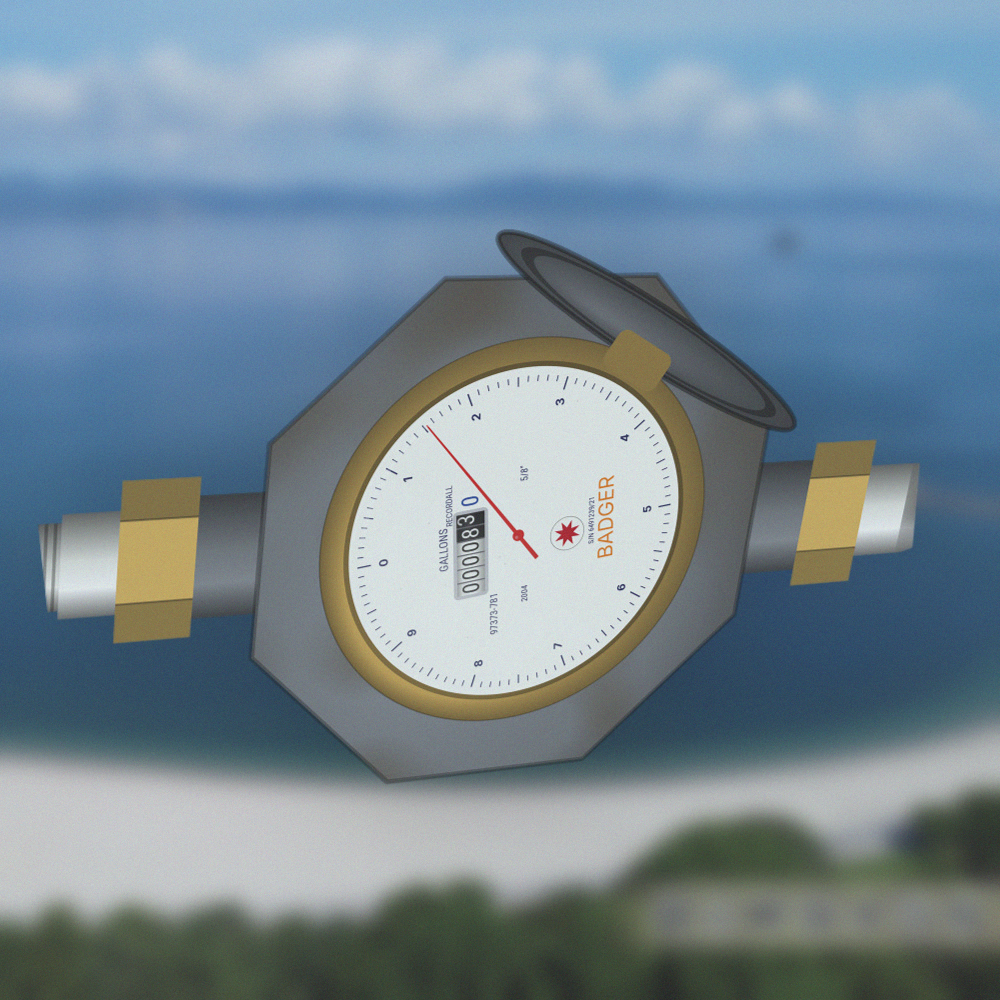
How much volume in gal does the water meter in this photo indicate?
831.5 gal
